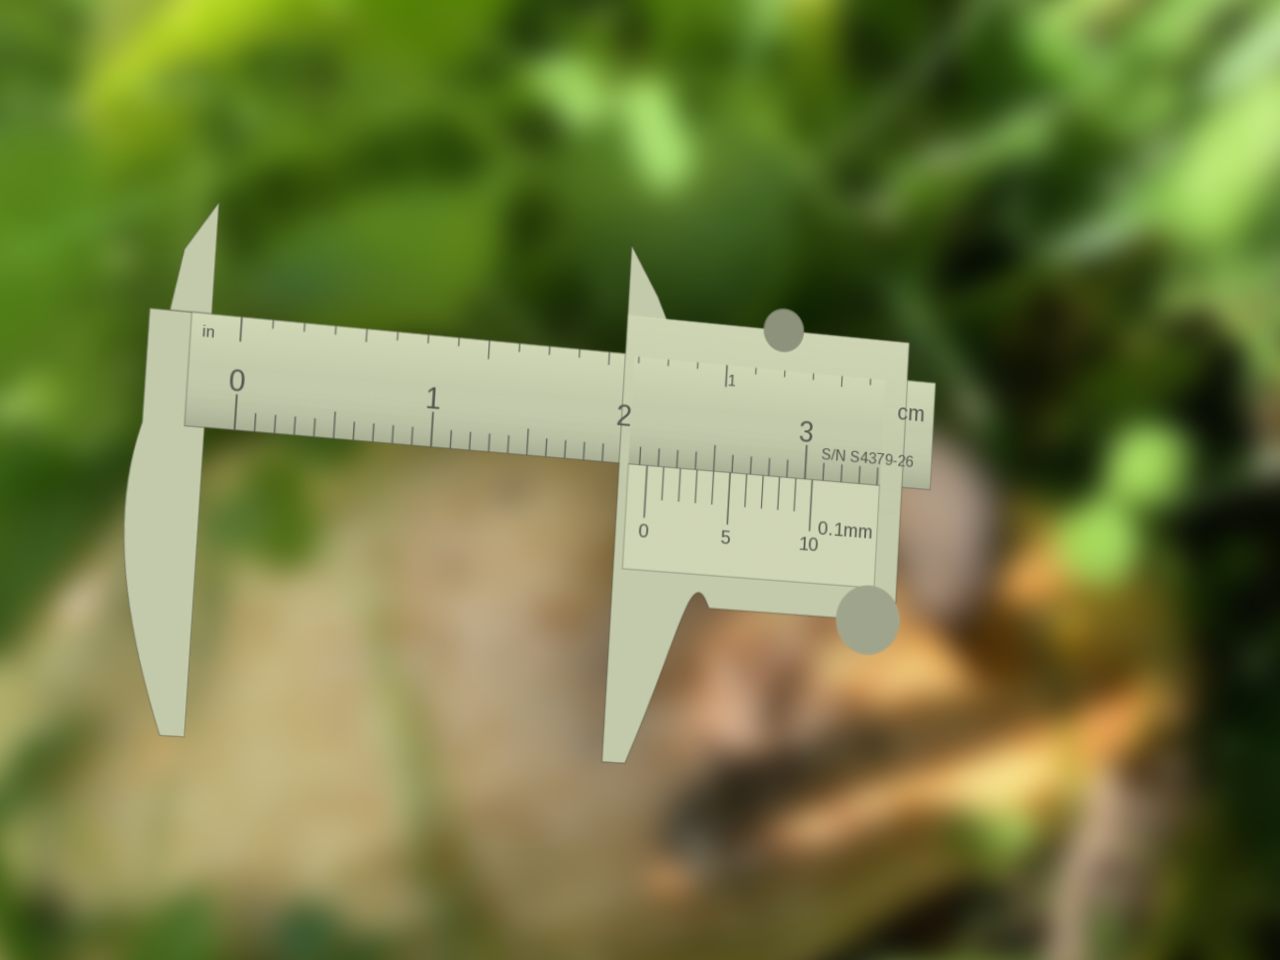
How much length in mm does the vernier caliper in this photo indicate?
21.4 mm
